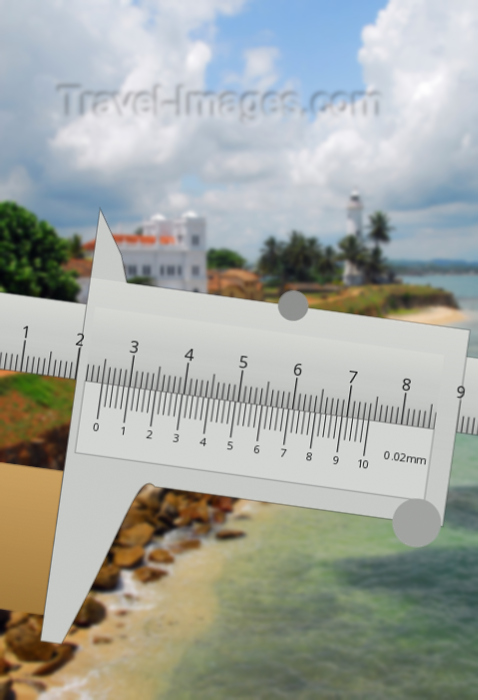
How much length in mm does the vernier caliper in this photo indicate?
25.0 mm
